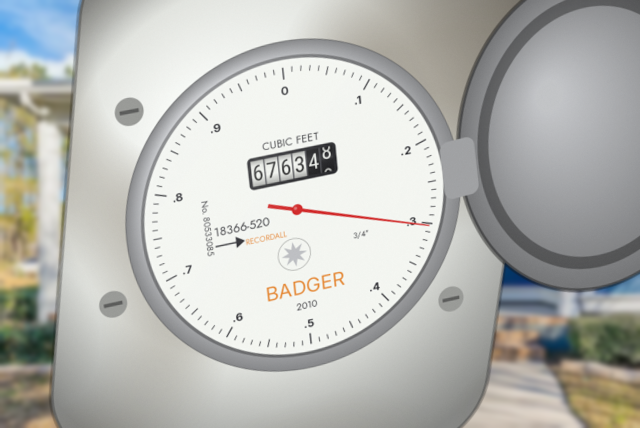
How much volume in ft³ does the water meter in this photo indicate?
676348.30 ft³
